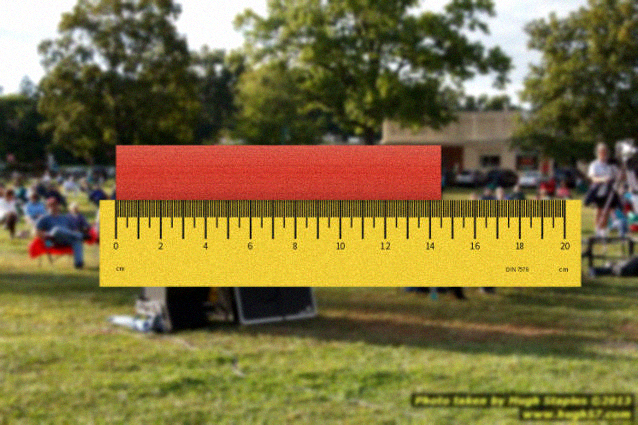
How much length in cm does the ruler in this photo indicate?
14.5 cm
